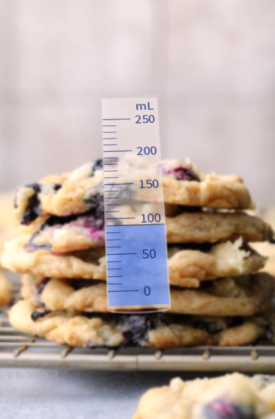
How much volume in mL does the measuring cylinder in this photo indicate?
90 mL
